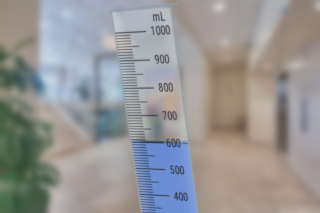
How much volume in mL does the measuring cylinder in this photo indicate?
600 mL
